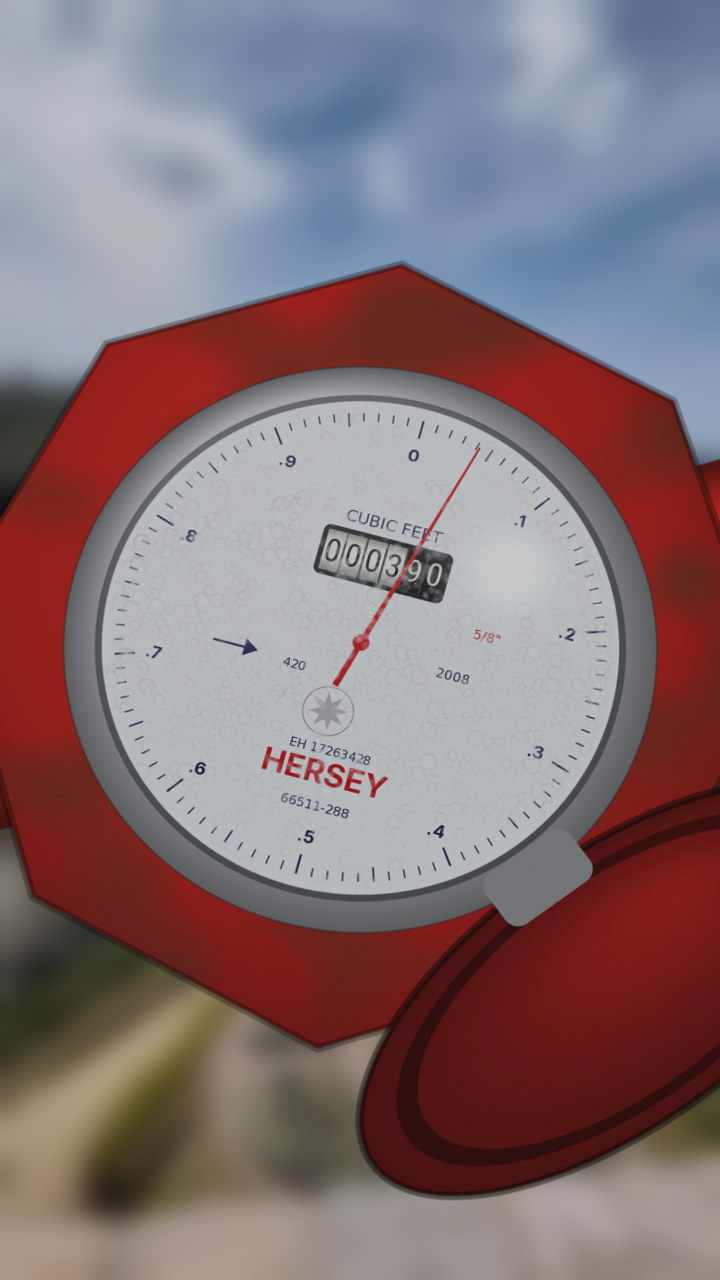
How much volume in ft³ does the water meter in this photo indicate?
390.04 ft³
